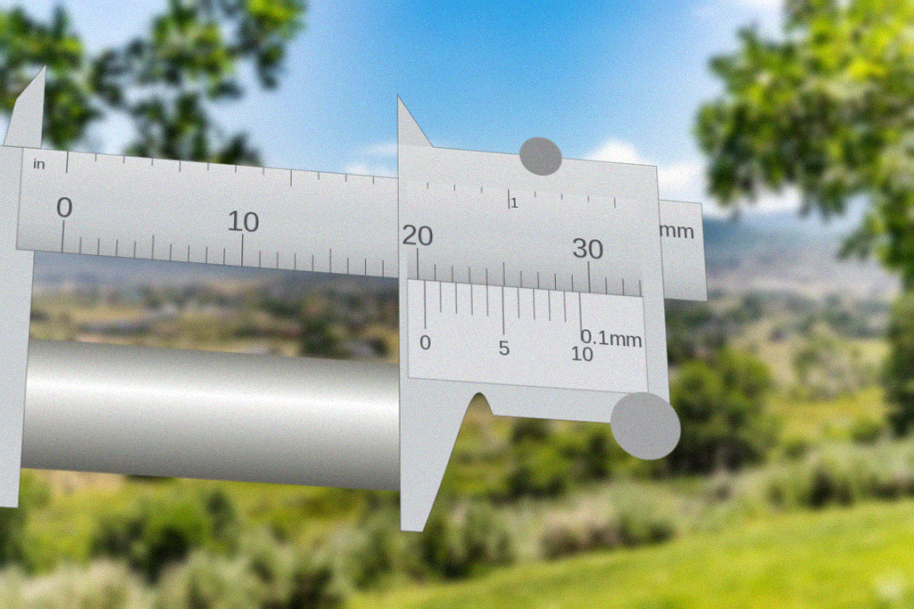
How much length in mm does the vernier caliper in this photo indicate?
20.4 mm
